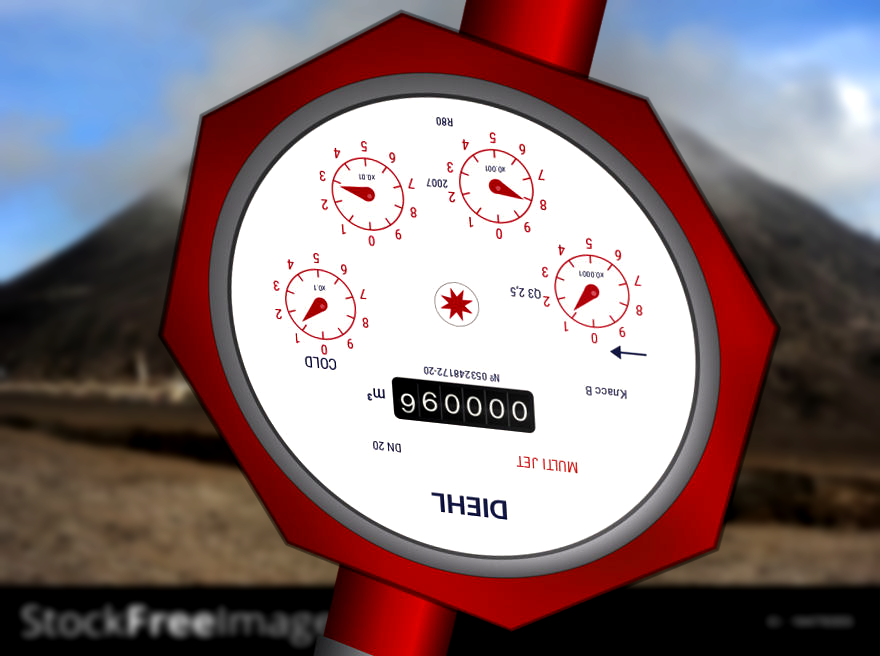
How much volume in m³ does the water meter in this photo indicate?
96.1281 m³
